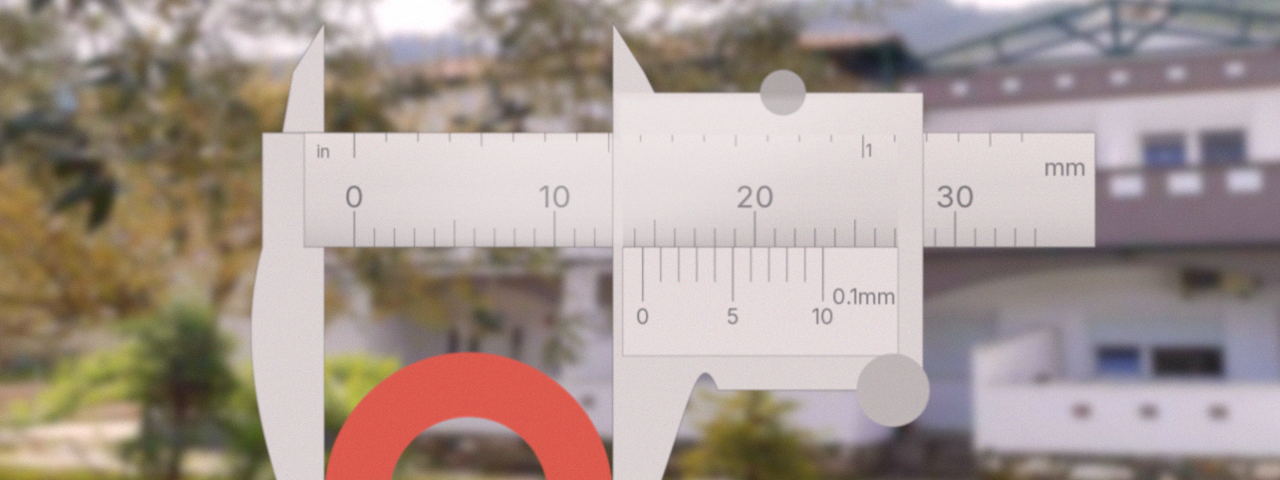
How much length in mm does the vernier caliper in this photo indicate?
14.4 mm
